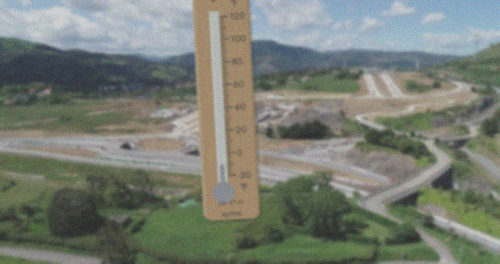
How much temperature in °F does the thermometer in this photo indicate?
-10 °F
